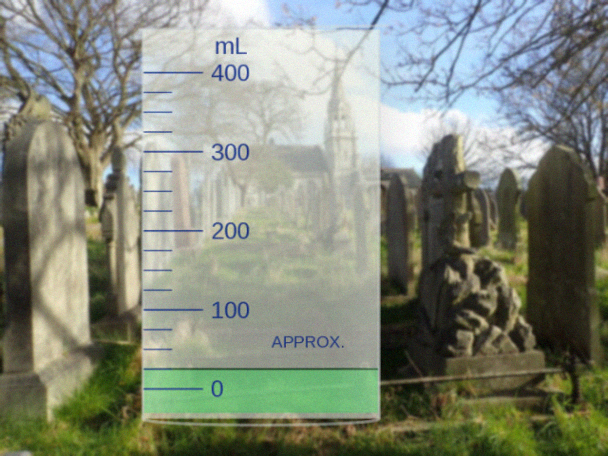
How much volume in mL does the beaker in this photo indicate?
25 mL
